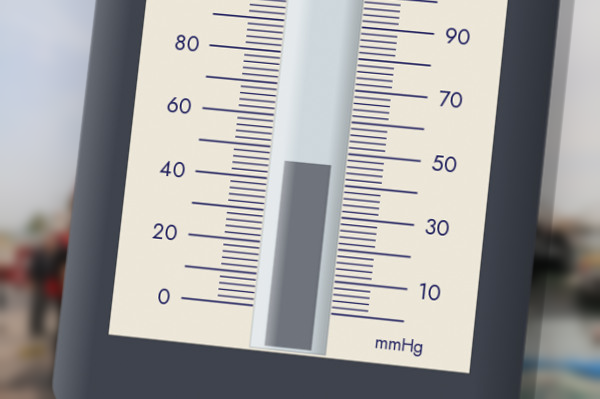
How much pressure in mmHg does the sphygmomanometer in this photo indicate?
46 mmHg
